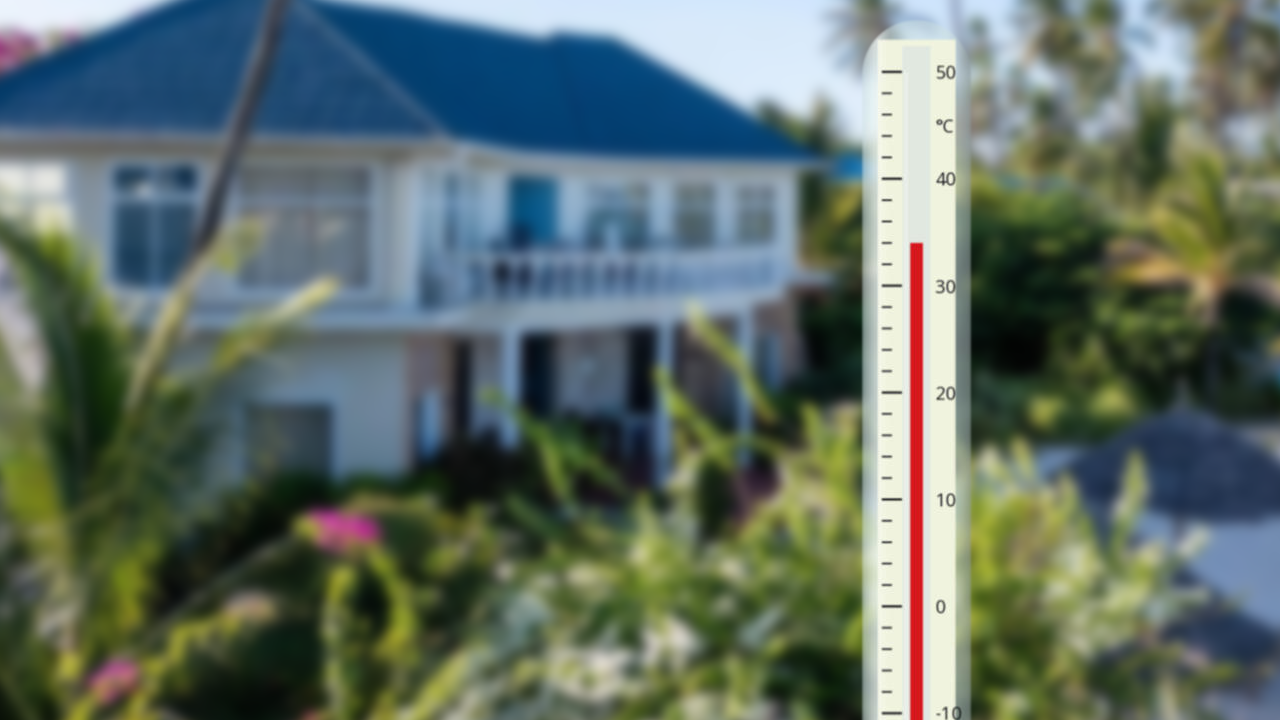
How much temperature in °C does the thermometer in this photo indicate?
34 °C
